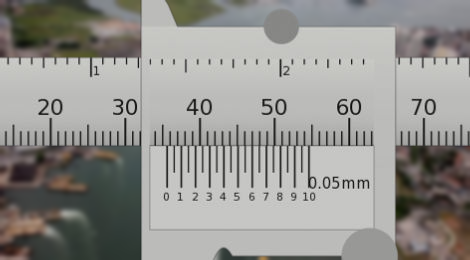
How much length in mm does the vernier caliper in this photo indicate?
35.6 mm
